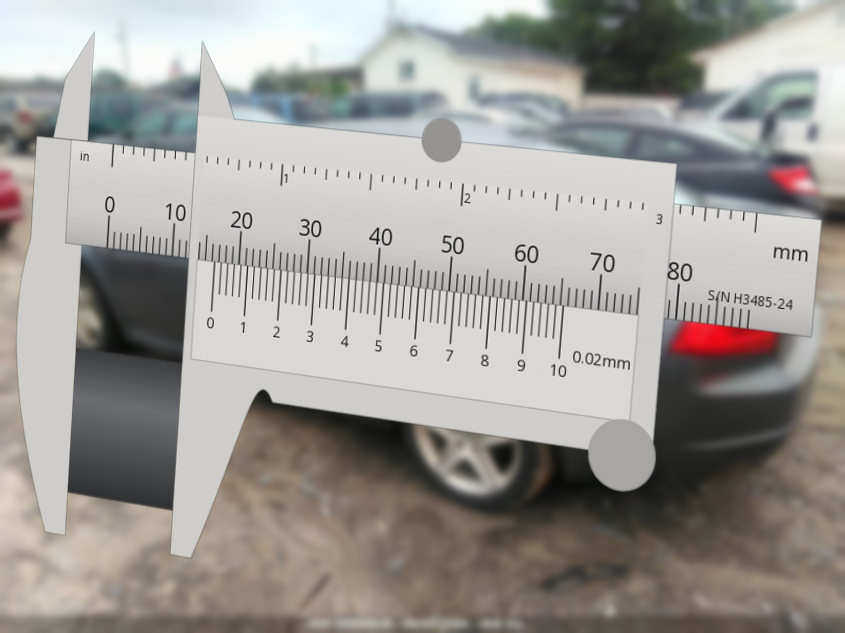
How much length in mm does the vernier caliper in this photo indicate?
16.4 mm
